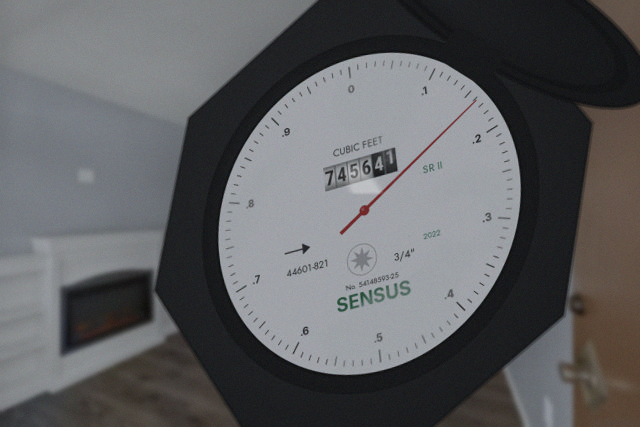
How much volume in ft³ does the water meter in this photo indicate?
745641.16 ft³
